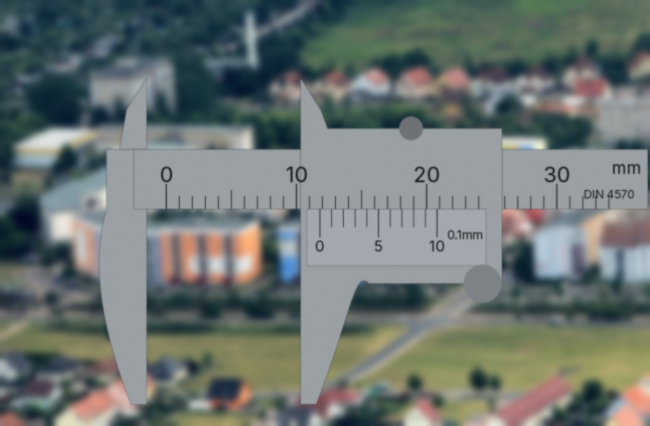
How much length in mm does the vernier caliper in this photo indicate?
11.8 mm
